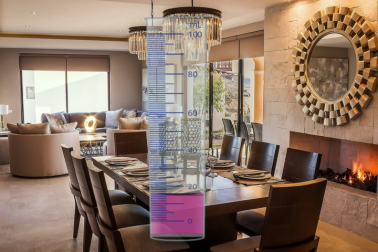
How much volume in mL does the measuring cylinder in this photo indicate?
15 mL
